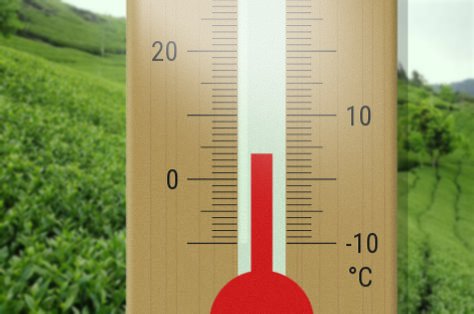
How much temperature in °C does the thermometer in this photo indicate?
4 °C
